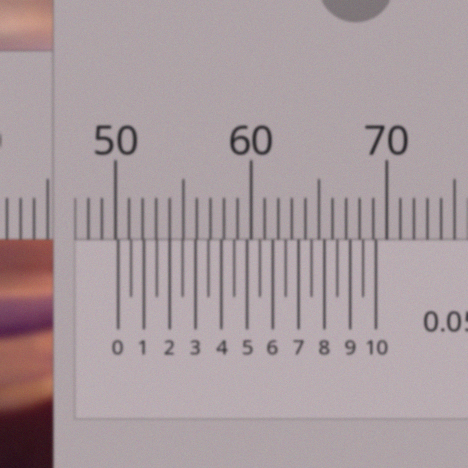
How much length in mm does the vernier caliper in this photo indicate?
50.2 mm
